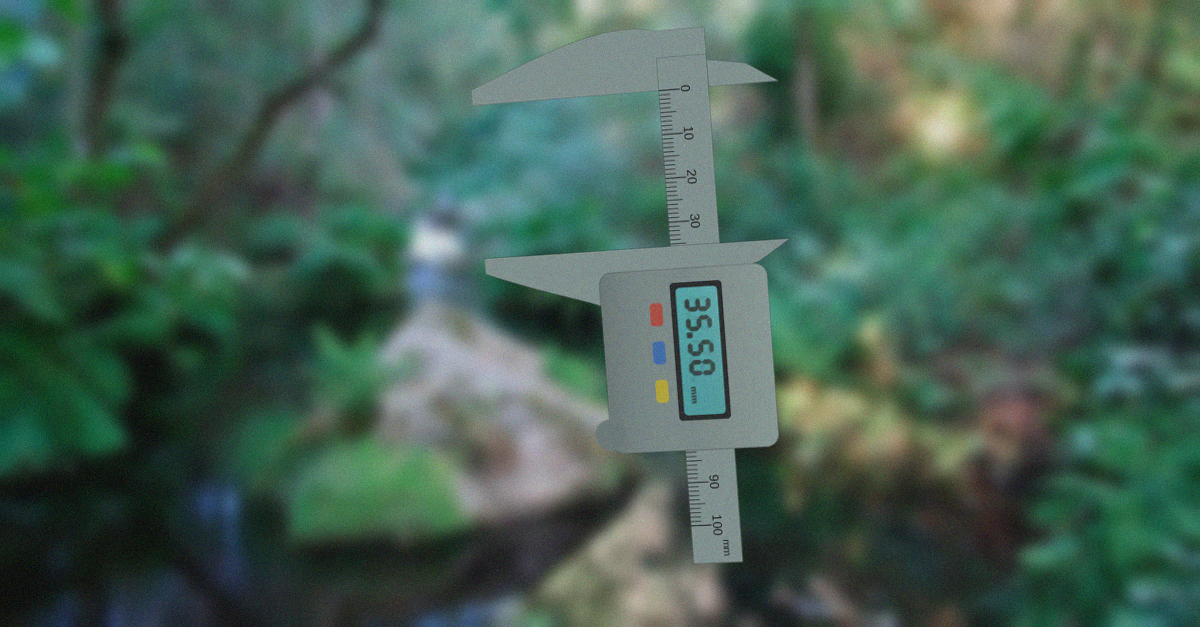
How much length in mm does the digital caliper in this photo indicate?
35.50 mm
